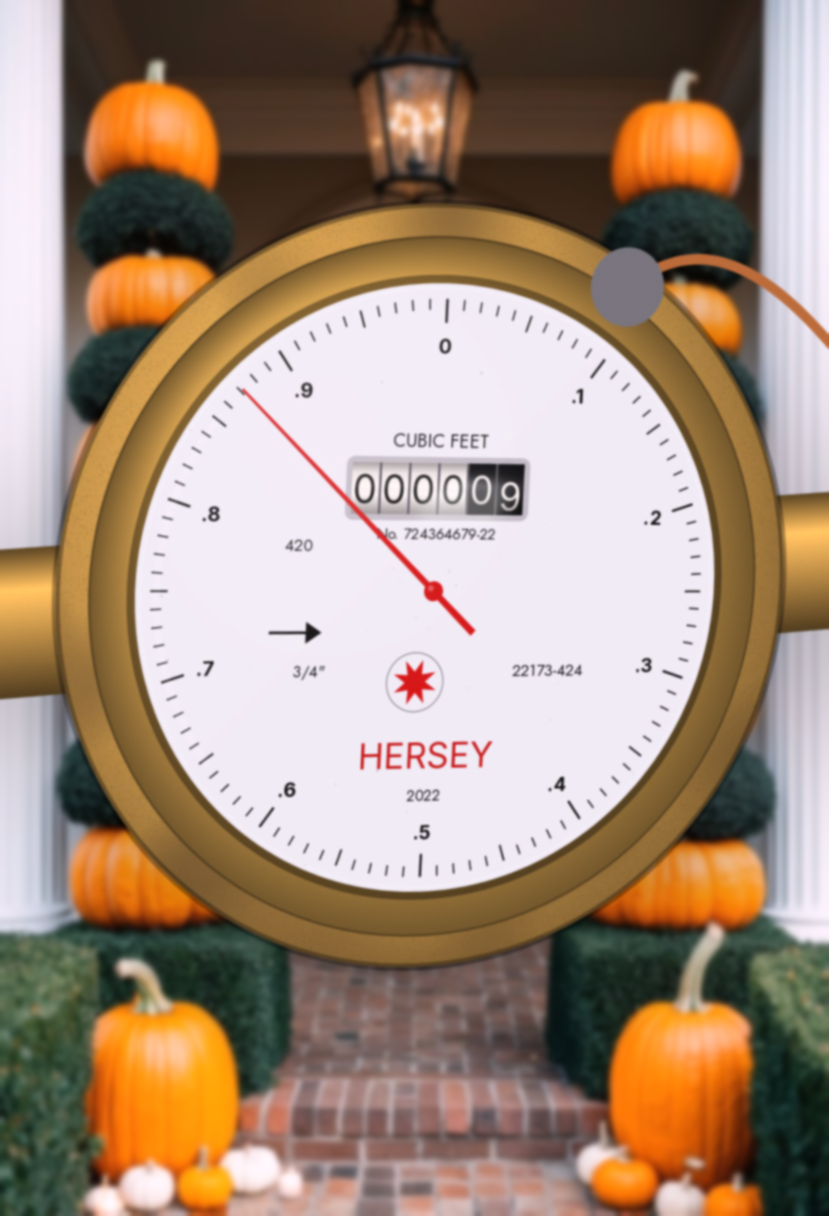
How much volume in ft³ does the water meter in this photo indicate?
8.87 ft³
